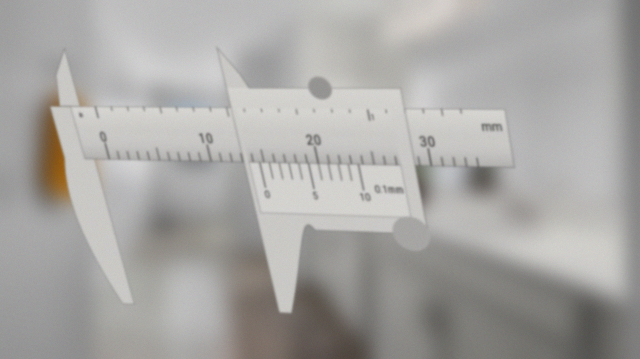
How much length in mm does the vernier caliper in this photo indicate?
14.6 mm
